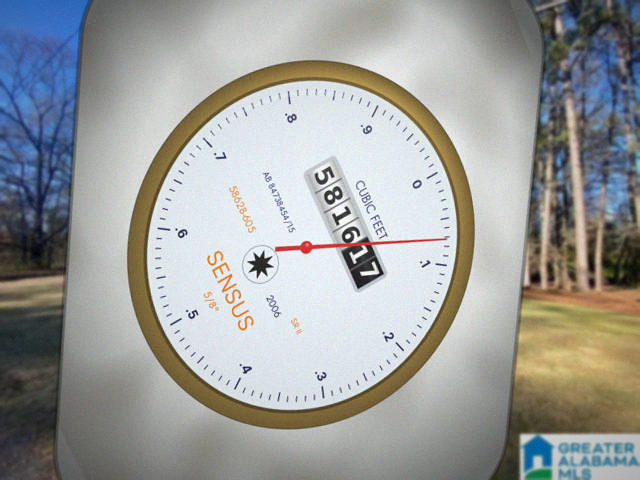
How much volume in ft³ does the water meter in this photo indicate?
581617.07 ft³
